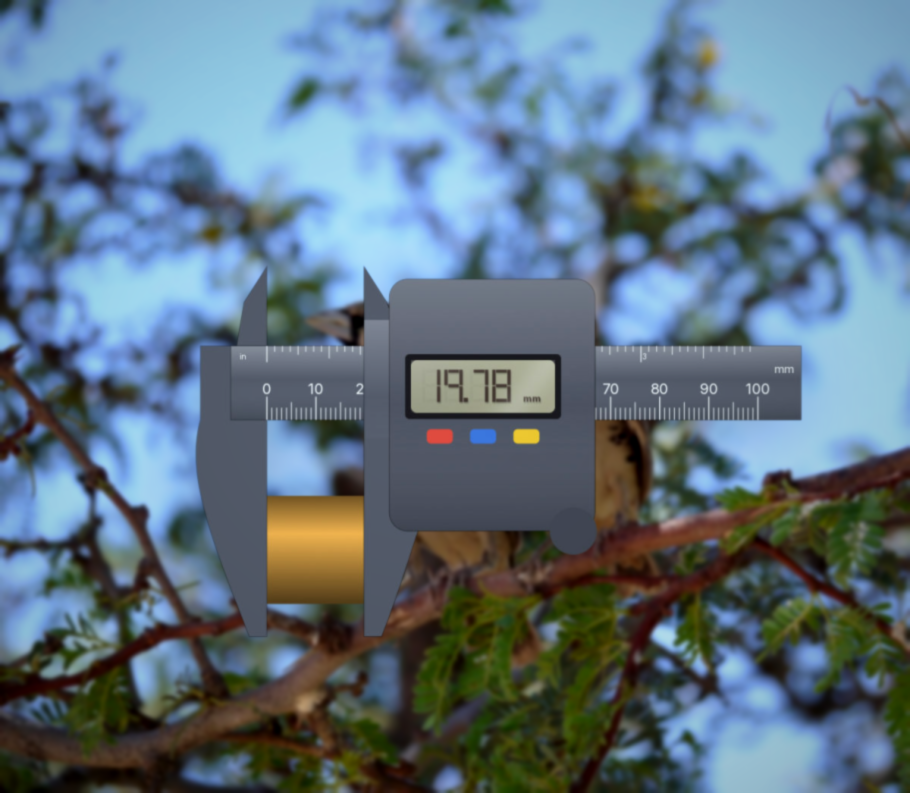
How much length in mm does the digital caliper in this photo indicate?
19.78 mm
